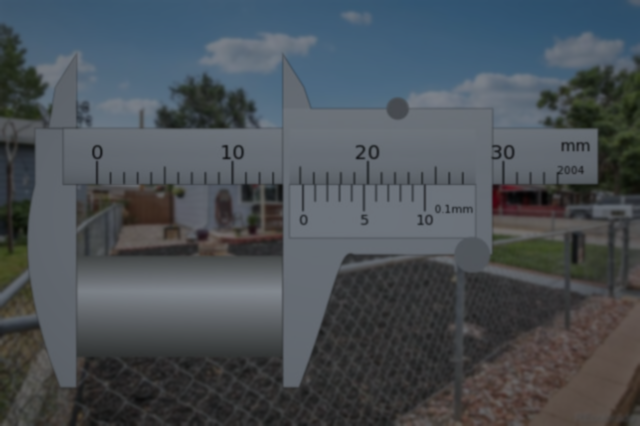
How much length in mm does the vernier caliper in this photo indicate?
15.2 mm
